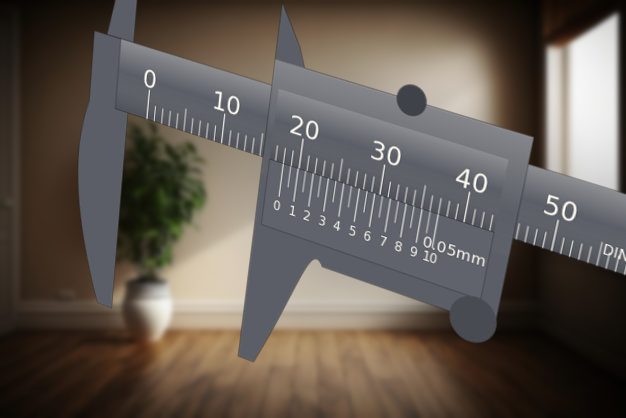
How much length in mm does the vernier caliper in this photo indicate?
18.0 mm
